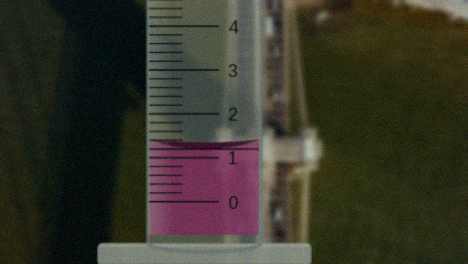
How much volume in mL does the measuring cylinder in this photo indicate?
1.2 mL
